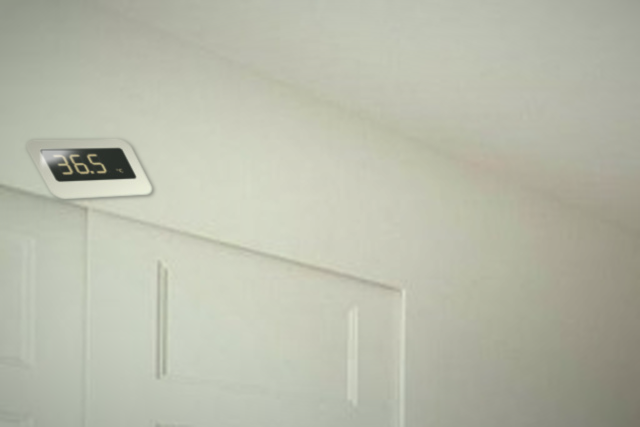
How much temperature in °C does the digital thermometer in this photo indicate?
36.5 °C
